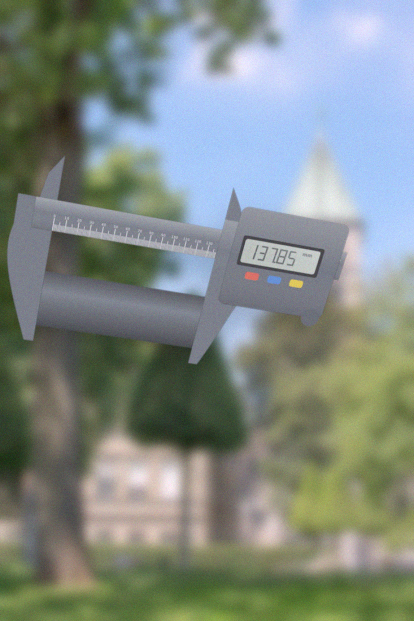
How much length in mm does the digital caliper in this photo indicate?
137.85 mm
